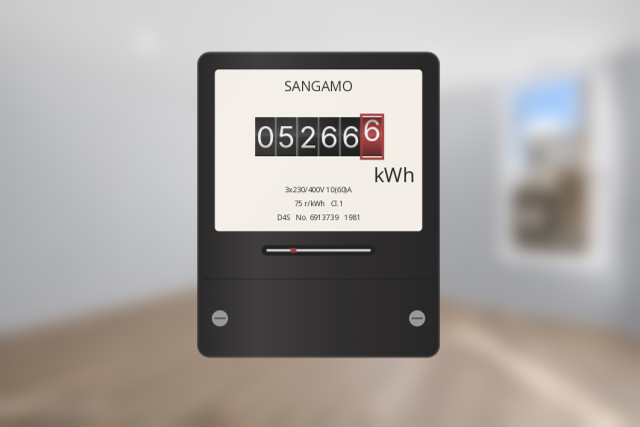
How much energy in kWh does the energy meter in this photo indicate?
5266.6 kWh
